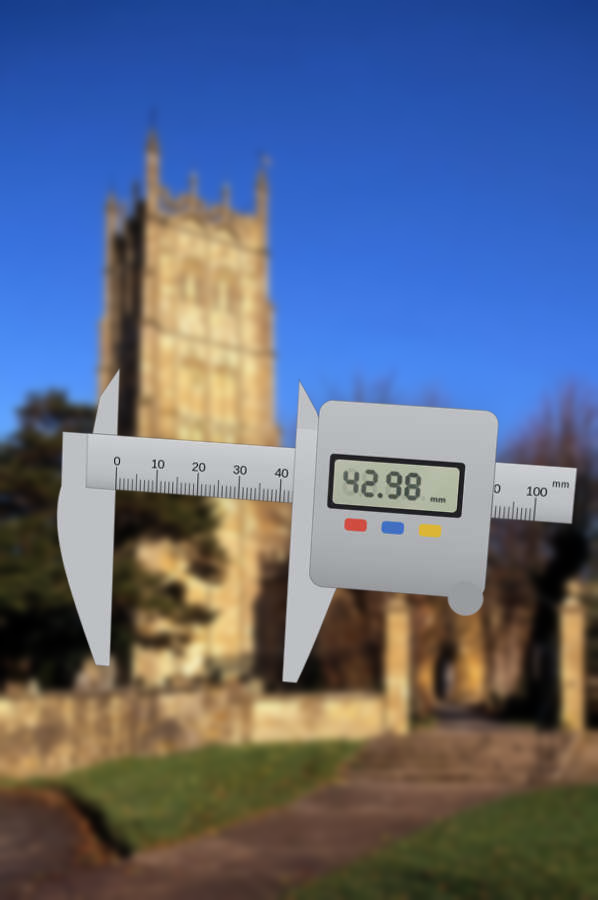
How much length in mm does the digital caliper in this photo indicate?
42.98 mm
